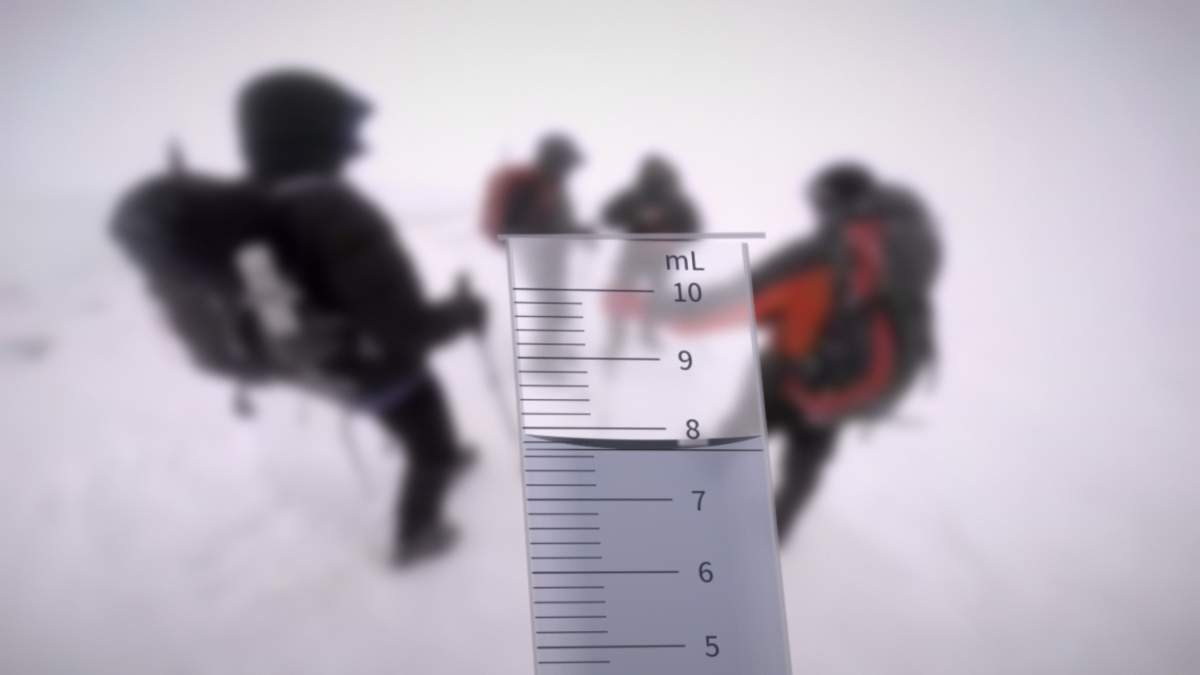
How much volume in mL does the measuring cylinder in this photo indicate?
7.7 mL
